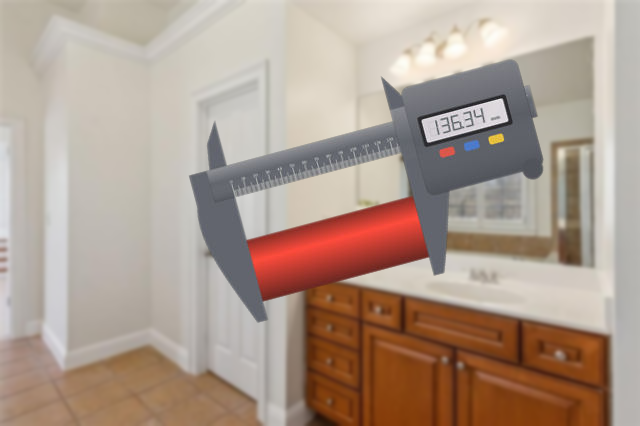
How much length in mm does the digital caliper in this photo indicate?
136.34 mm
